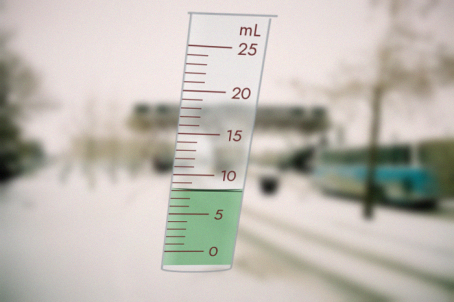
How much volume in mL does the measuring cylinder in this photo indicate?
8 mL
